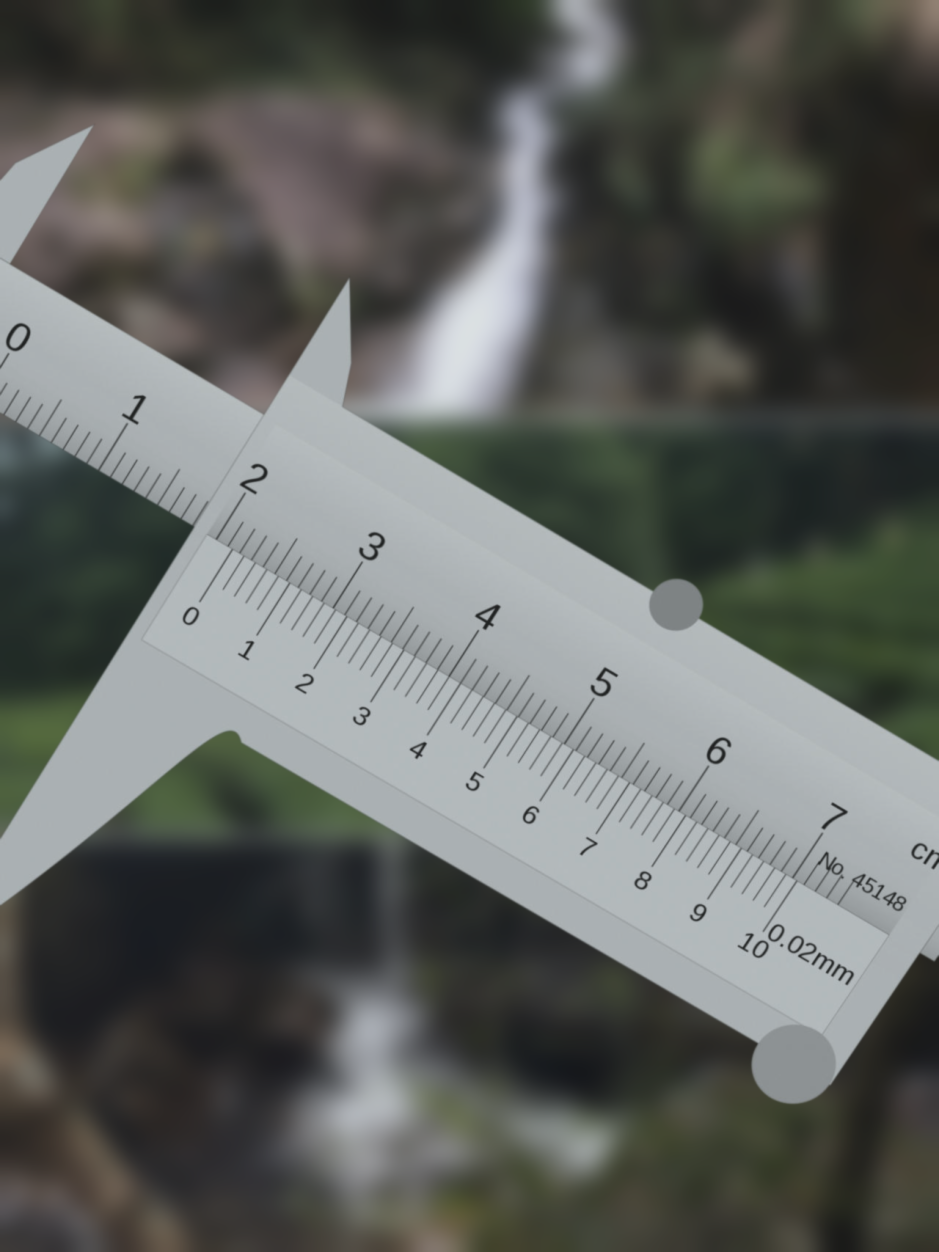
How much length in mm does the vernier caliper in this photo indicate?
21.4 mm
